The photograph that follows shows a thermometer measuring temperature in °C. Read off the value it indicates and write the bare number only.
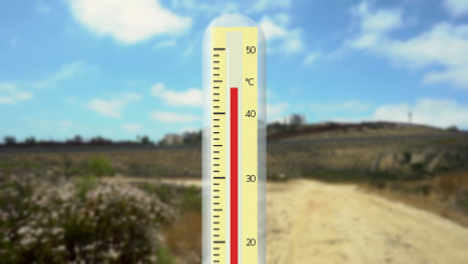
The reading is 44
